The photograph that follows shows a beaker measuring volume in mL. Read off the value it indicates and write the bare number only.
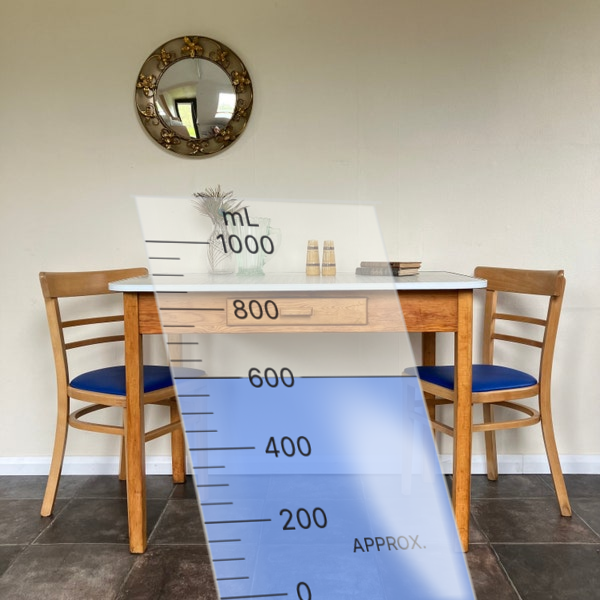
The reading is 600
